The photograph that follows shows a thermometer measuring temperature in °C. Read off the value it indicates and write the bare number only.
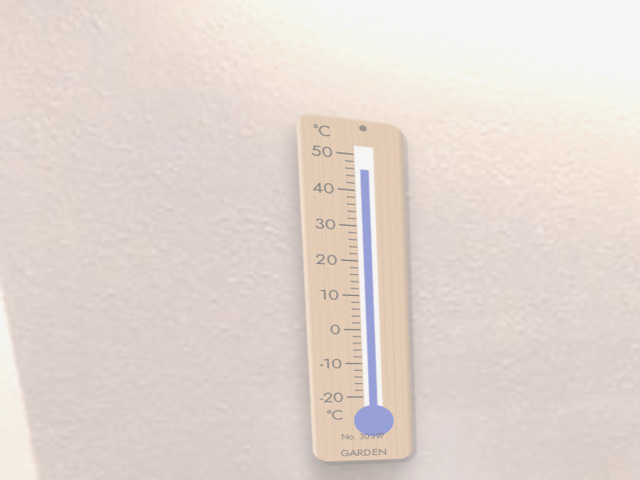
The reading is 46
